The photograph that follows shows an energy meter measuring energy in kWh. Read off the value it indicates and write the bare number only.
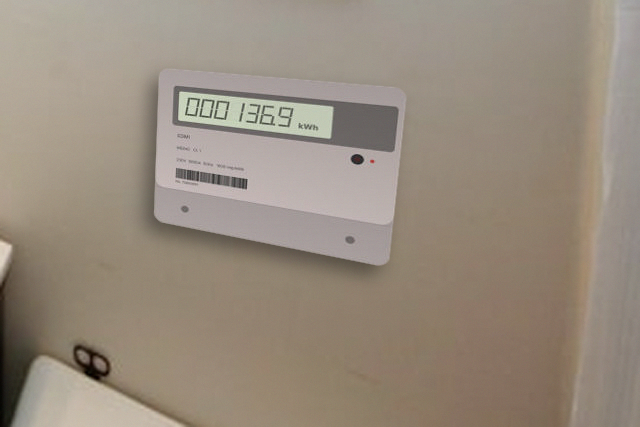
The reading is 136.9
